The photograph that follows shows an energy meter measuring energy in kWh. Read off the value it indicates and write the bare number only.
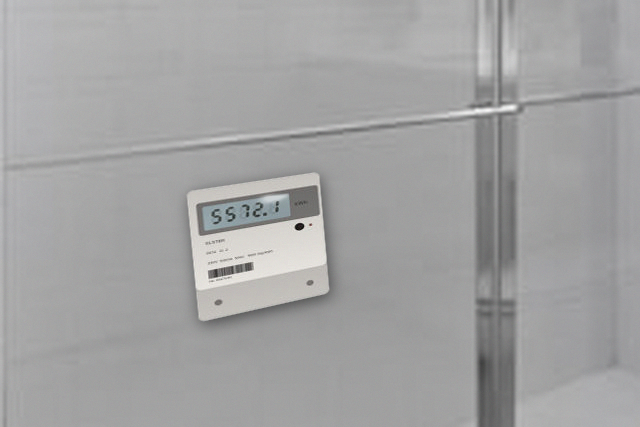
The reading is 5572.1
